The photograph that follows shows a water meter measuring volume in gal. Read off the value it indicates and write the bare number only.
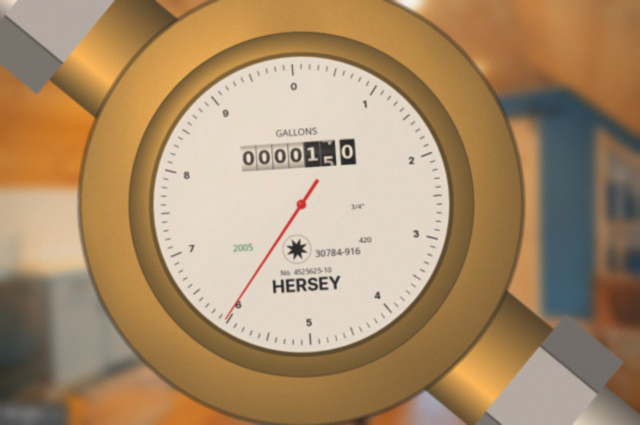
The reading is 146.0
